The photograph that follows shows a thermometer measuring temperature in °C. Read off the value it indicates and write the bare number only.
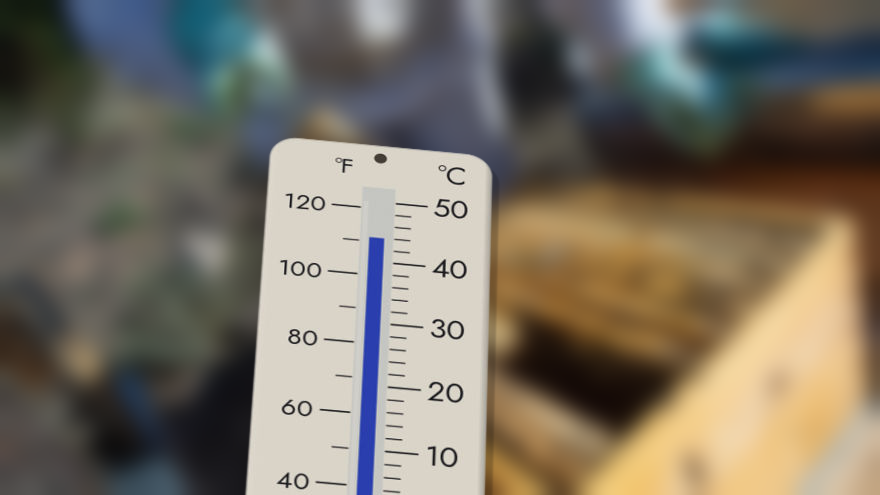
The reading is 44
